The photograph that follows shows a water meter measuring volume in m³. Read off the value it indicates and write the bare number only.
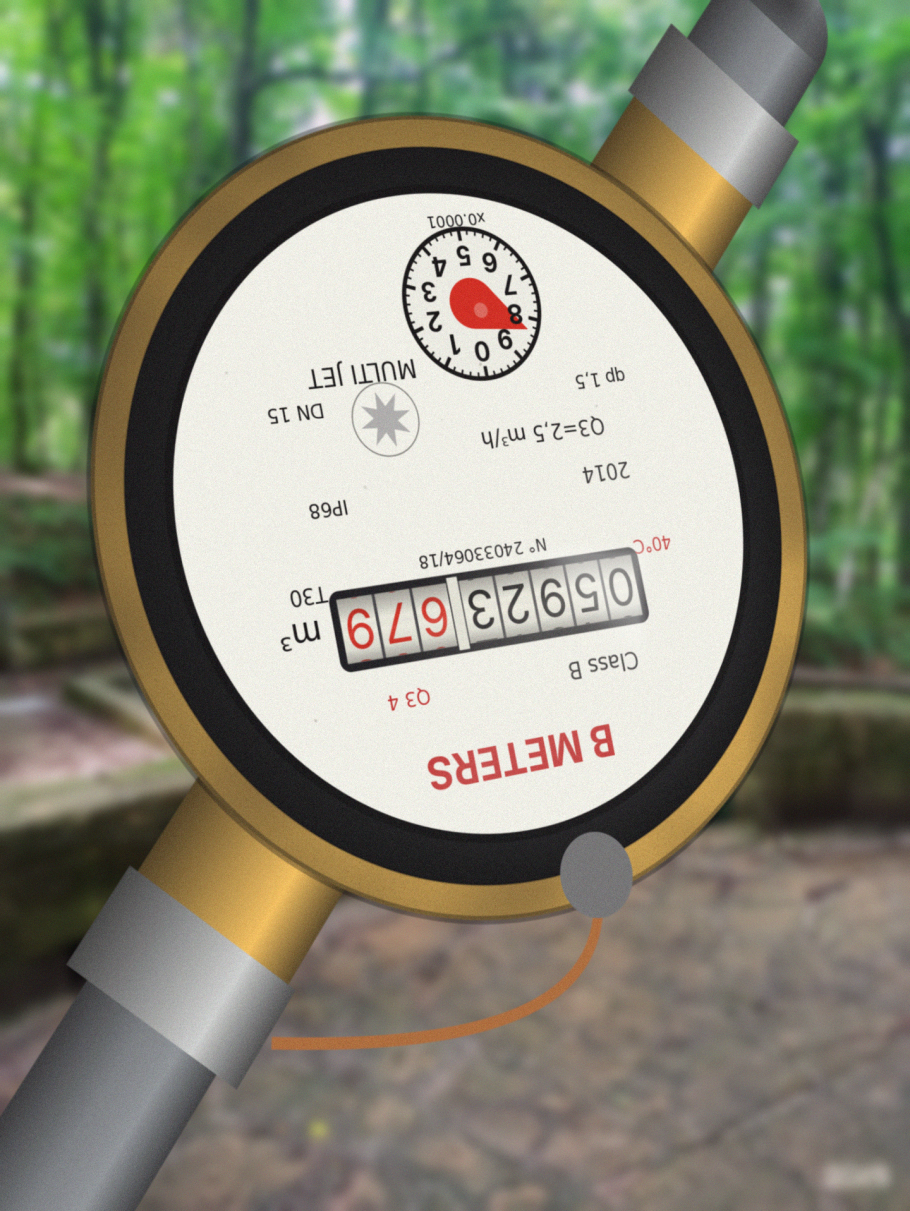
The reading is 5923.6798
